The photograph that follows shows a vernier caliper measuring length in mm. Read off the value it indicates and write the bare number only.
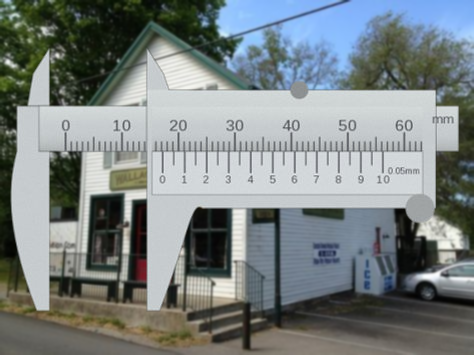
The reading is 17.2
